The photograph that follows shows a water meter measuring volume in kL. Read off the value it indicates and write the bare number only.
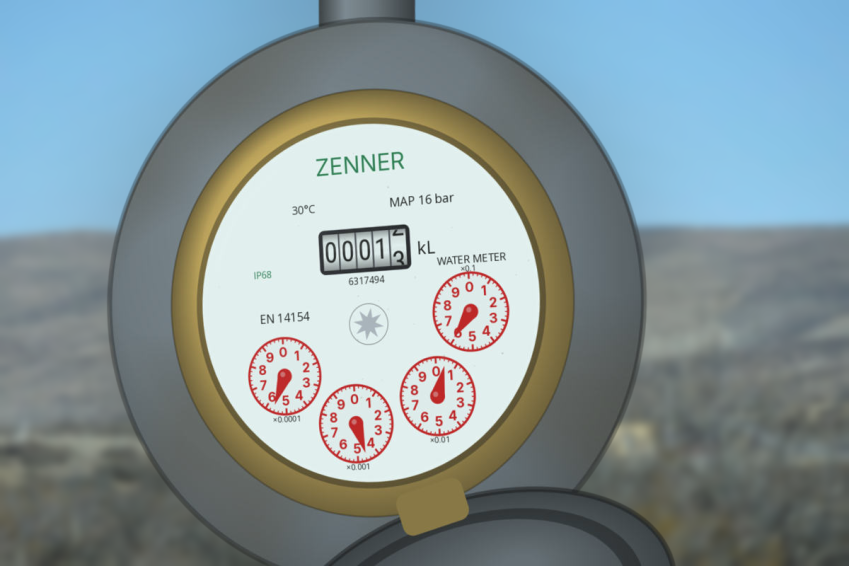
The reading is 12.6045
